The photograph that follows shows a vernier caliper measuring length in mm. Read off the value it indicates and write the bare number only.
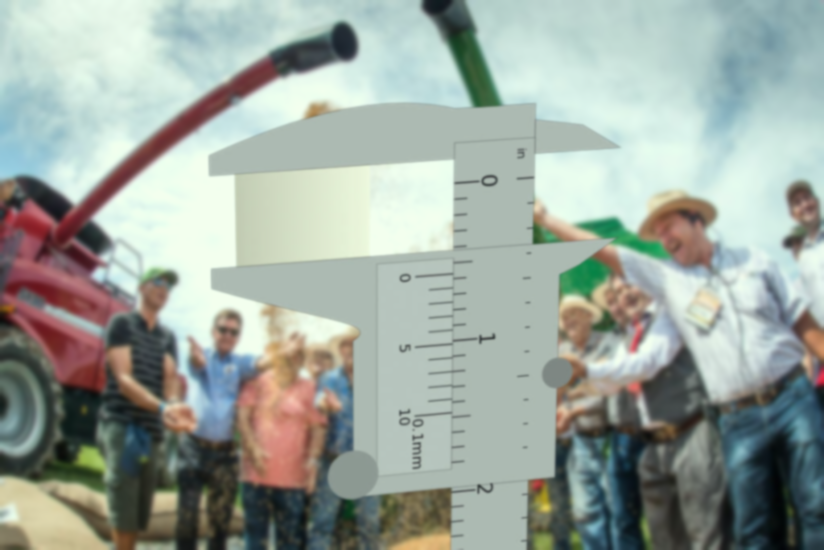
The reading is 5.7
